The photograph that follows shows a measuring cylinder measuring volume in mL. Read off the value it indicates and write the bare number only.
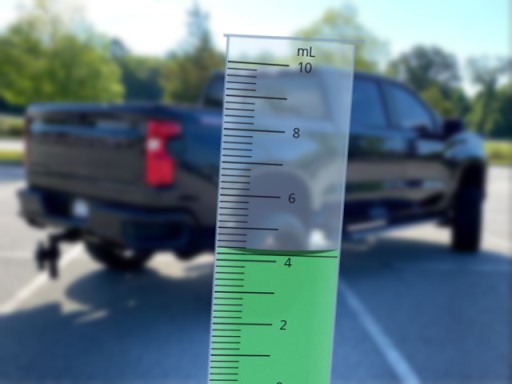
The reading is 4.2
